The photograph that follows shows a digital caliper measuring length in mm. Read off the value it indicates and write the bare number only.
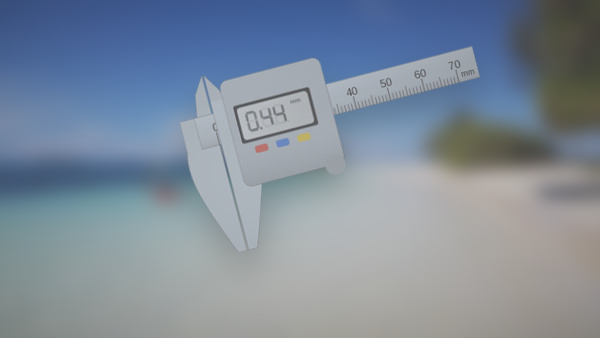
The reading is 0.44
